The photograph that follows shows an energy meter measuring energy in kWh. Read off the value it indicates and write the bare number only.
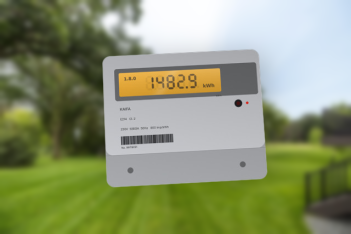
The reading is 1482.9
